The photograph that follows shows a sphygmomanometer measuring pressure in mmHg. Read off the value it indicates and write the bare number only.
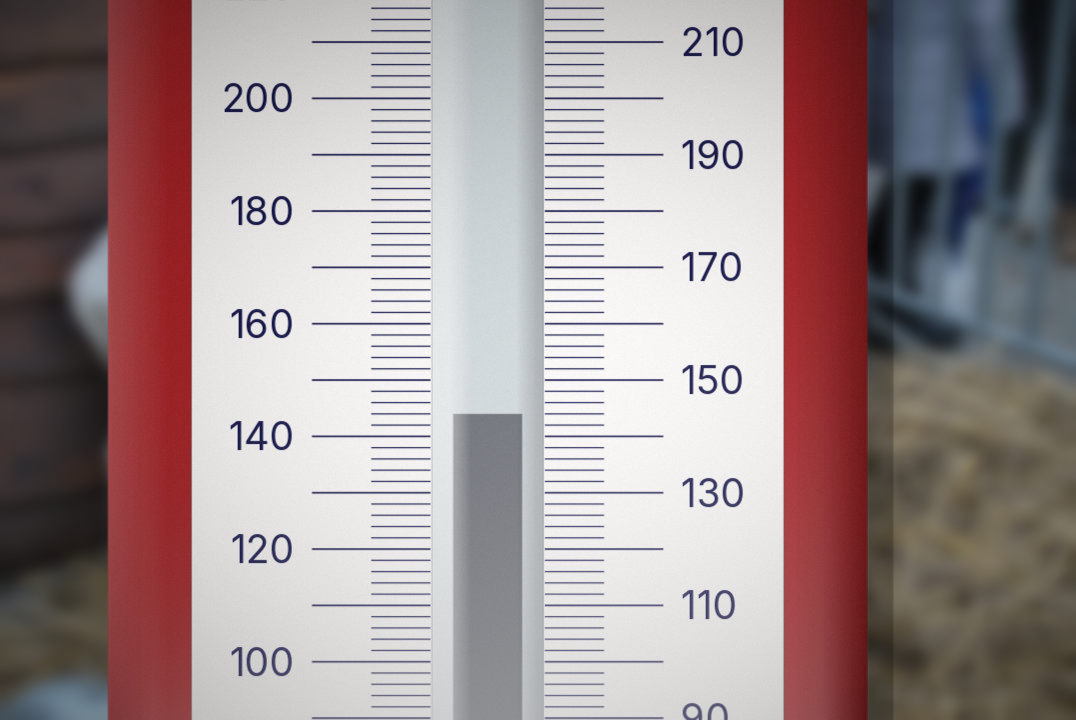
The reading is 144
